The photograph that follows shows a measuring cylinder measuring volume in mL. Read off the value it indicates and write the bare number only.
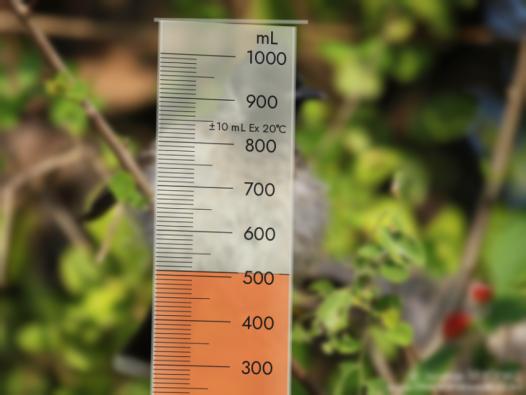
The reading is 510
